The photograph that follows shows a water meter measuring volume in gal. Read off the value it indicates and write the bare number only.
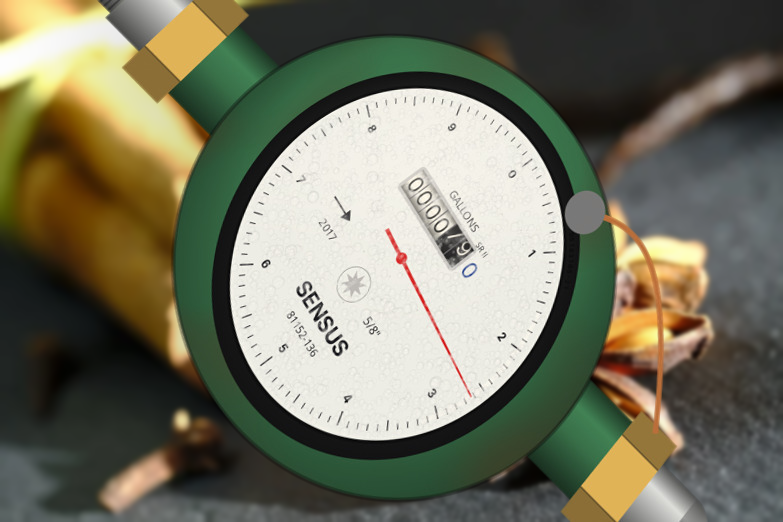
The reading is 792.6
